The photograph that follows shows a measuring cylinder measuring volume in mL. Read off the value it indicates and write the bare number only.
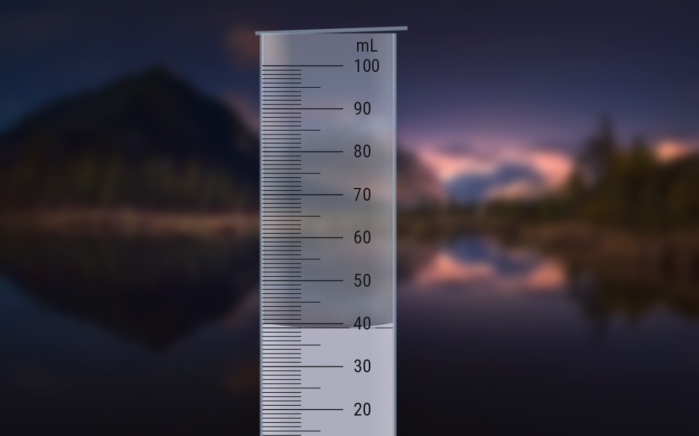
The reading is 39
